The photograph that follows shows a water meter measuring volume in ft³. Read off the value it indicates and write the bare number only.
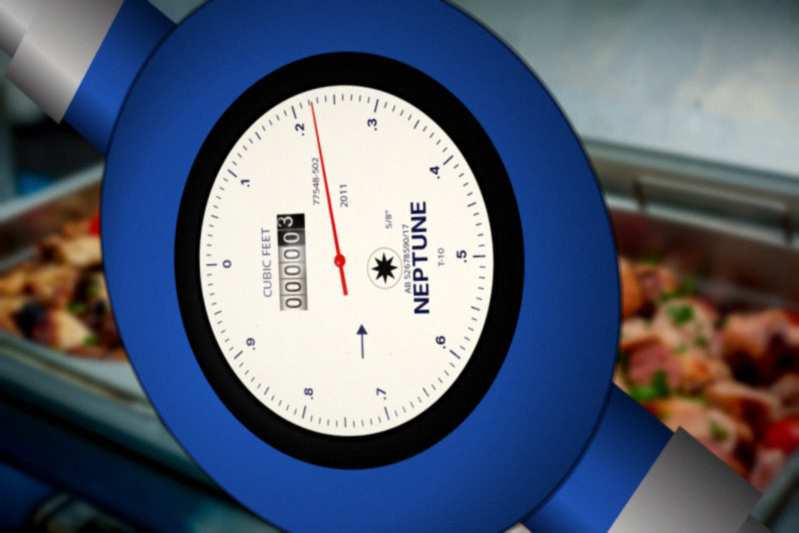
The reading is 3.22
